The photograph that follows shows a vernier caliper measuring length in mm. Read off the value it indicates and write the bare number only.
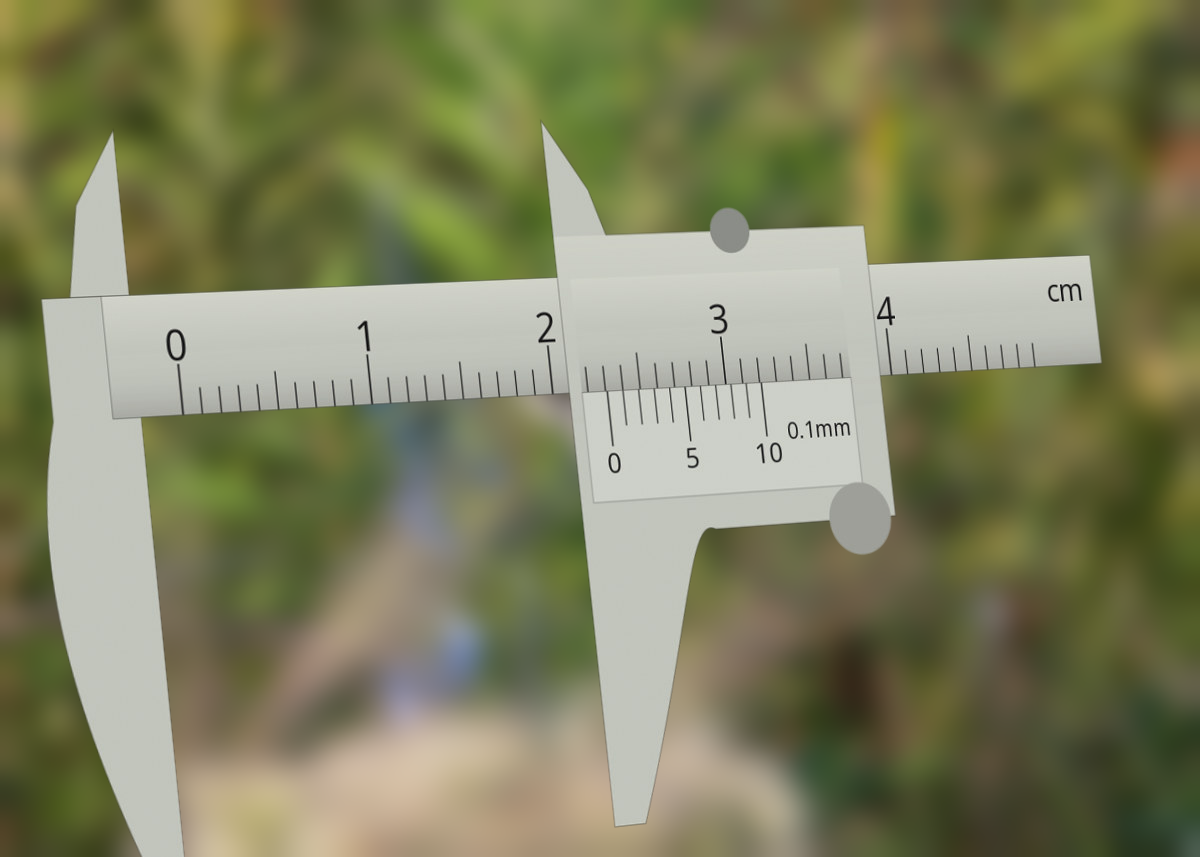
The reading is 23.1
